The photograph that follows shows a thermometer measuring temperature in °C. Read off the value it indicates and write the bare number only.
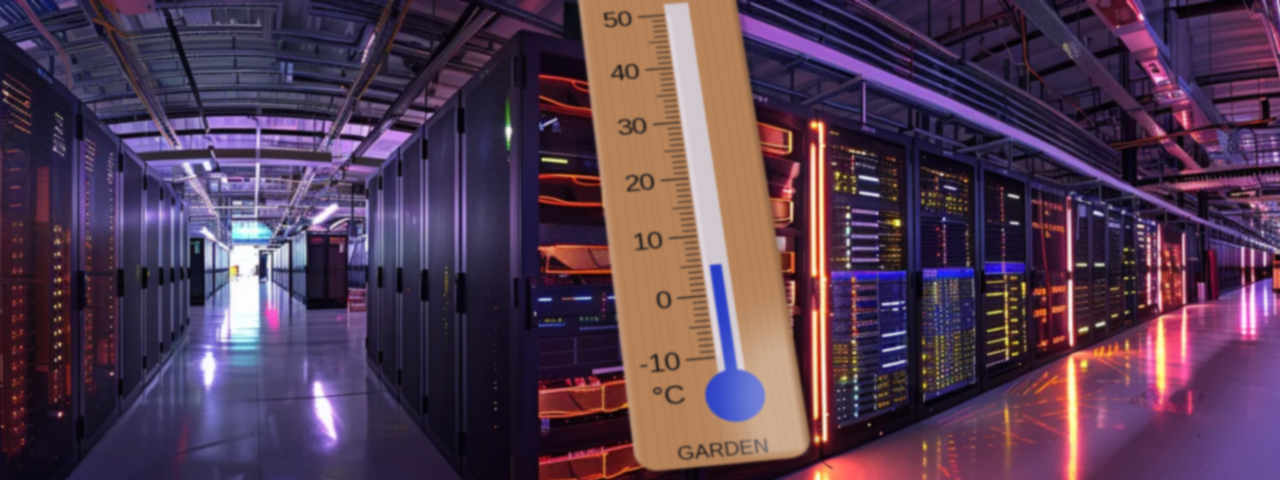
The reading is 5
